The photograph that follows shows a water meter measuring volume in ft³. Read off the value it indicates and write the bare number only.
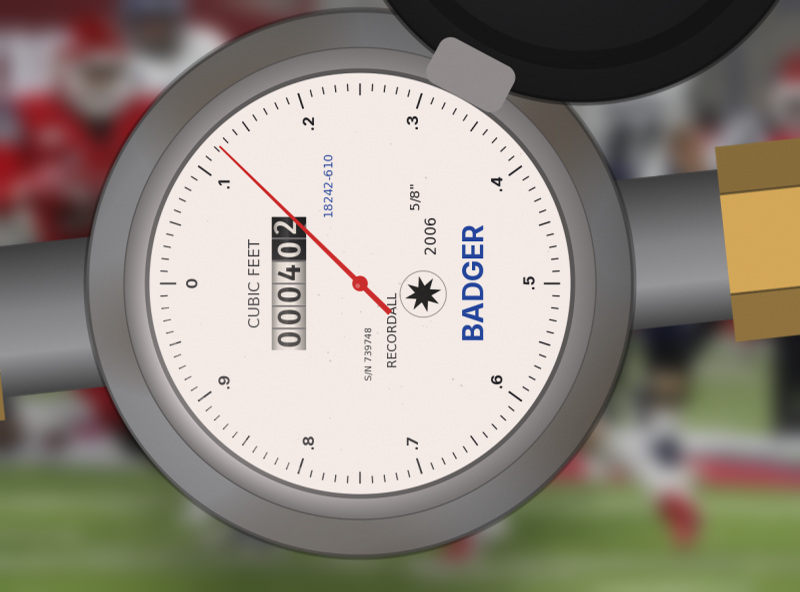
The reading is 402.12
